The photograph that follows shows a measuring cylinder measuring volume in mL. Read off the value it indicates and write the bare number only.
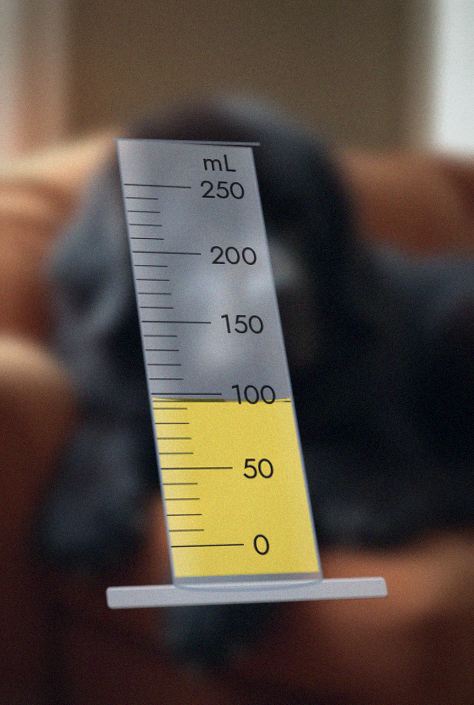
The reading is 95
